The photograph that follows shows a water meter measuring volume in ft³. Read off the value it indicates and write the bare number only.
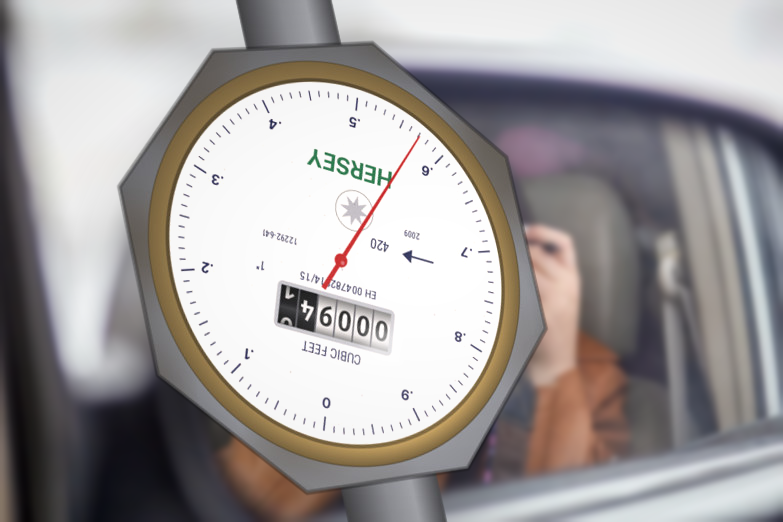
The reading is 940.57
